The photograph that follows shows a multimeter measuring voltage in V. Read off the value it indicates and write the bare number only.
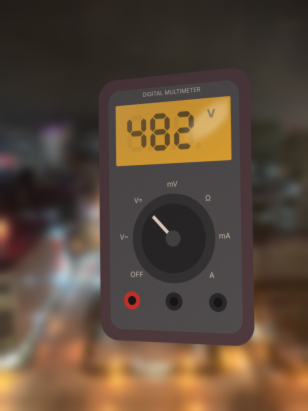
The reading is 482
